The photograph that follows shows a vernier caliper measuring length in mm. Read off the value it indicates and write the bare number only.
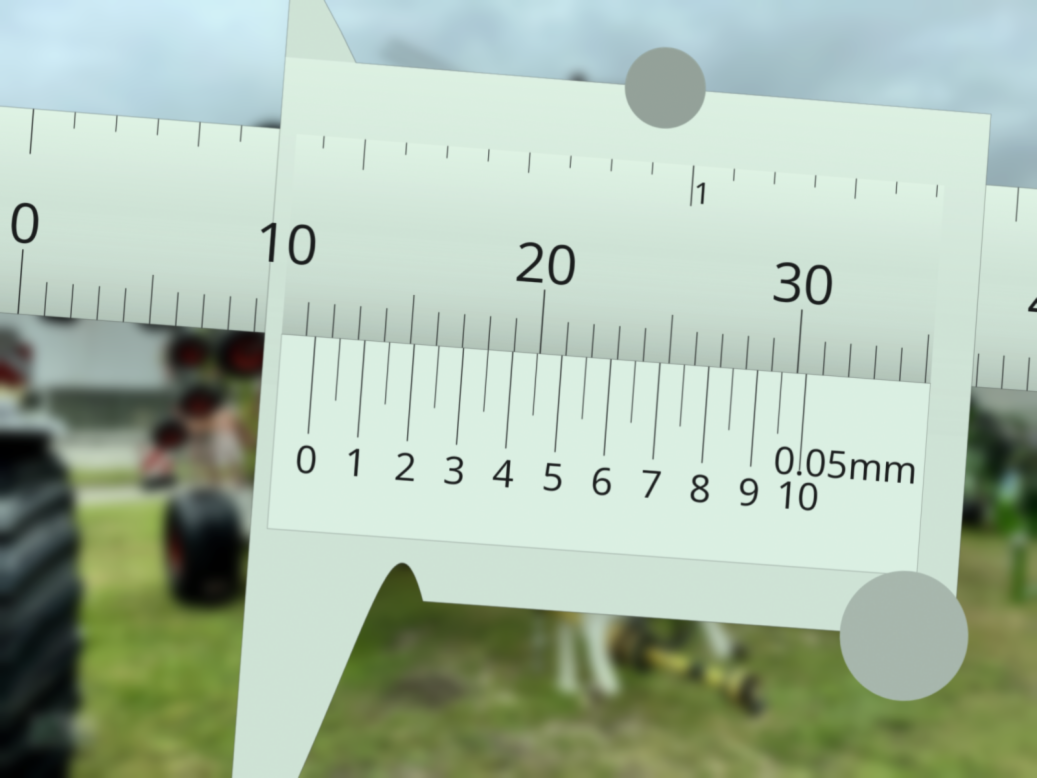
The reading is 11.35
